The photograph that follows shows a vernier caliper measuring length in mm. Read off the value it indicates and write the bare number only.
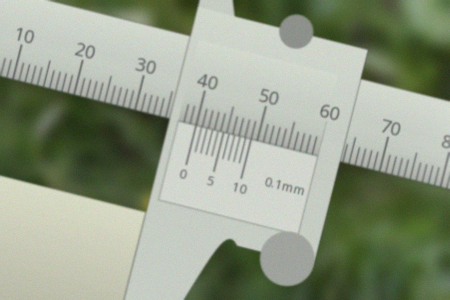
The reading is 40.0
